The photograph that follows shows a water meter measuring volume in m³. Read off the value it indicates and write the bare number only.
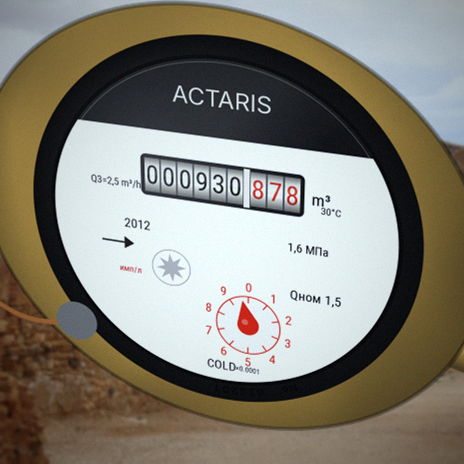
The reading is 930.8779
